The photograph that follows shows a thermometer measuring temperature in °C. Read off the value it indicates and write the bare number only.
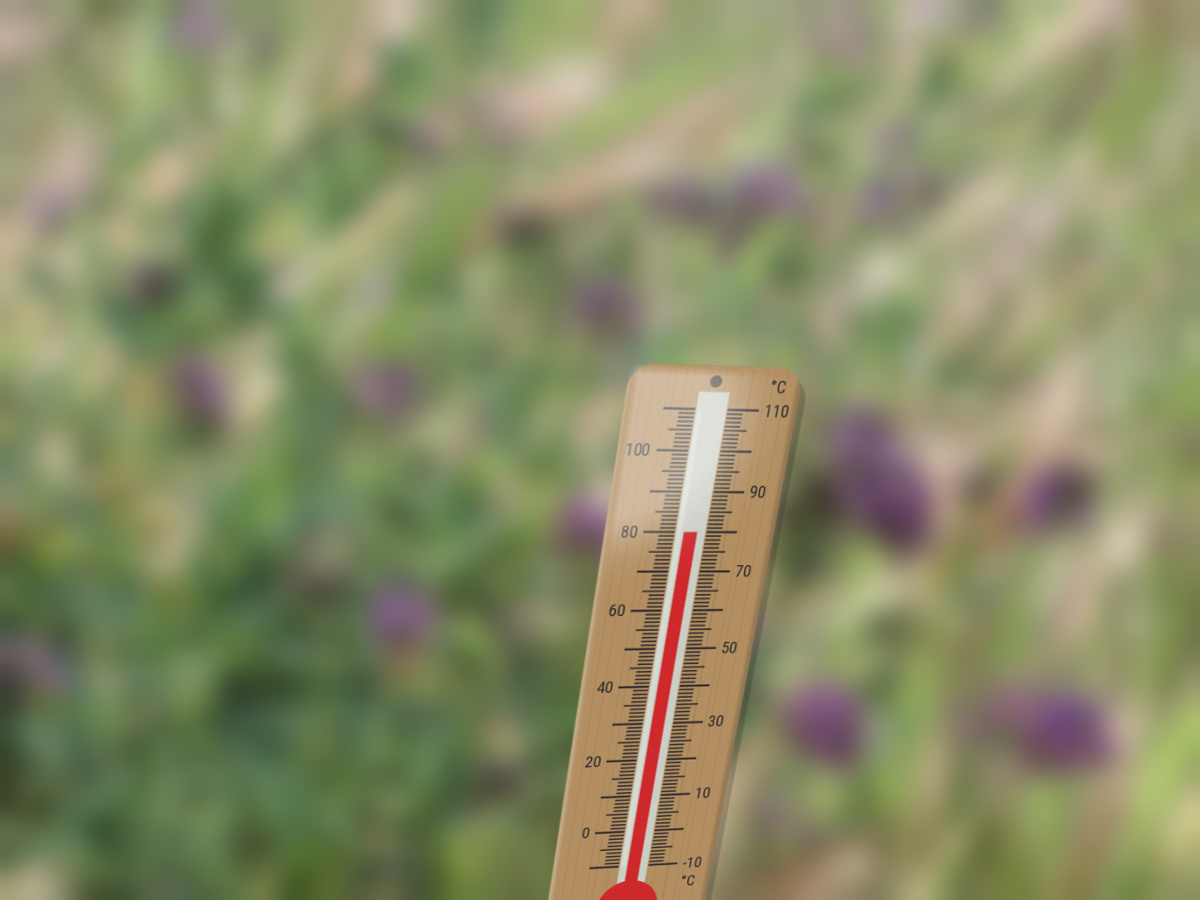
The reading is 80
